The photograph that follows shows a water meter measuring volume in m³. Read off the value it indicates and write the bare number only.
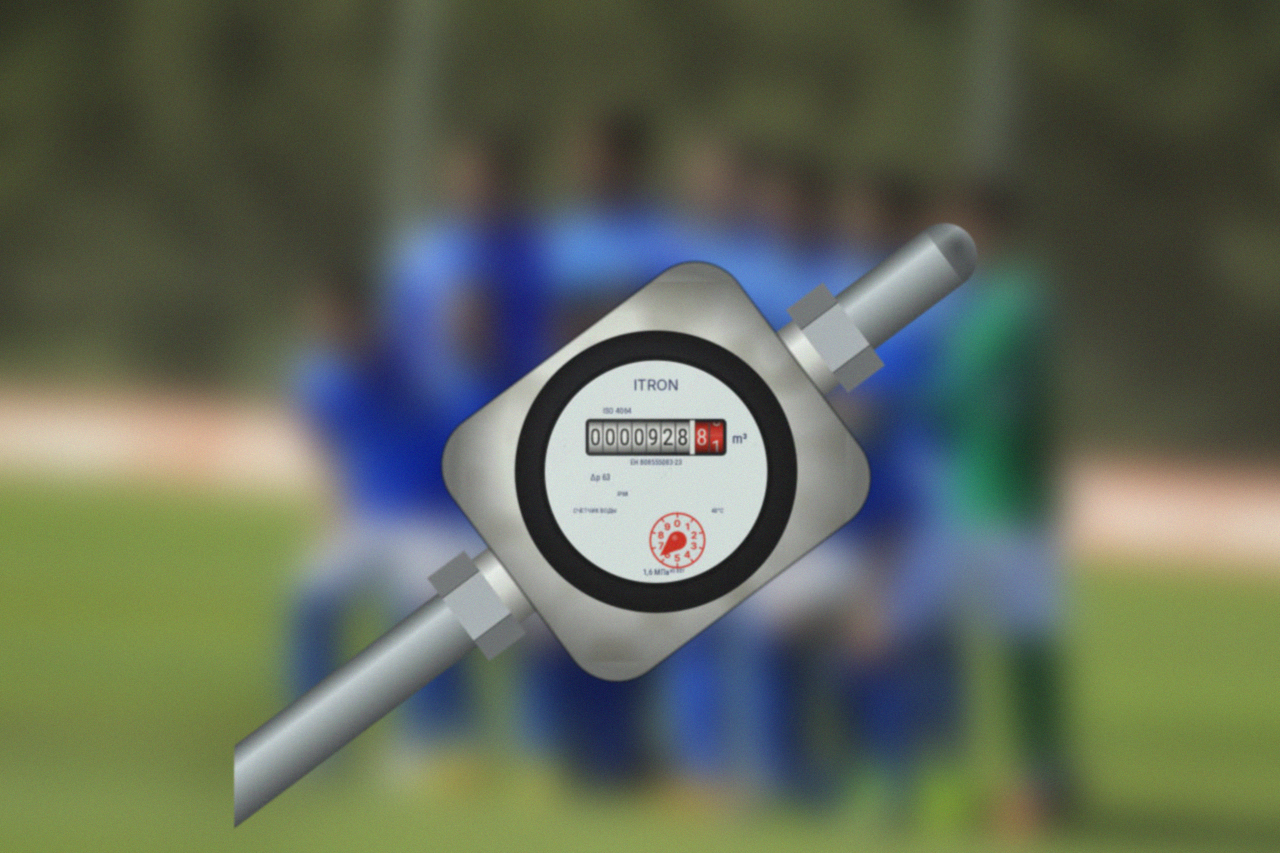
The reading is 928.806
